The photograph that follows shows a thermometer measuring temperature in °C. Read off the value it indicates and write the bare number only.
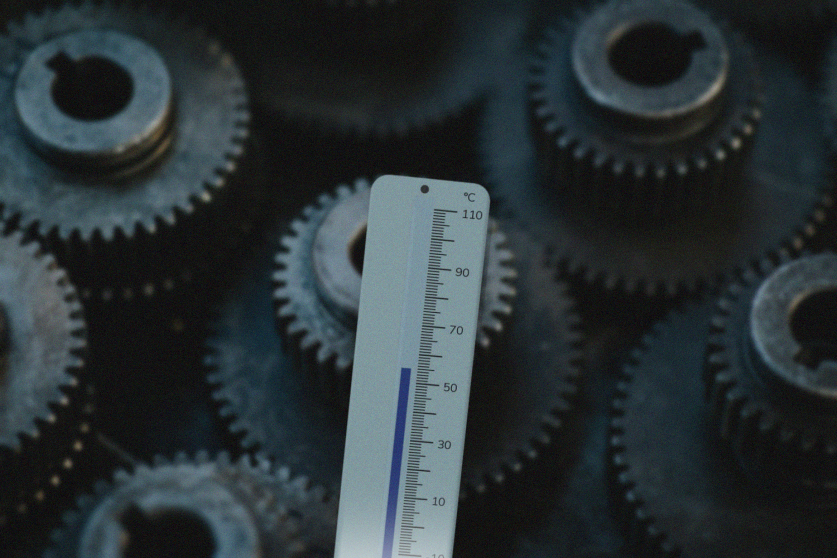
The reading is 55
